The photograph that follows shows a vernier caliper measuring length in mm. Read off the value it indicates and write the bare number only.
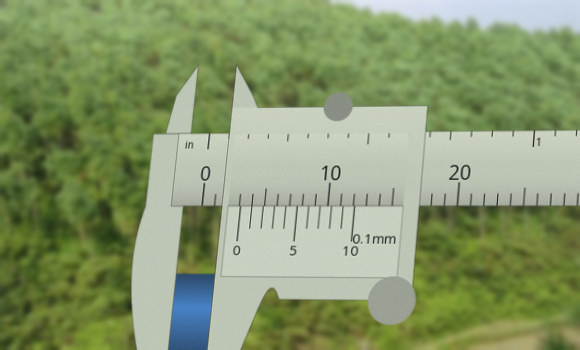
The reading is 3.1
